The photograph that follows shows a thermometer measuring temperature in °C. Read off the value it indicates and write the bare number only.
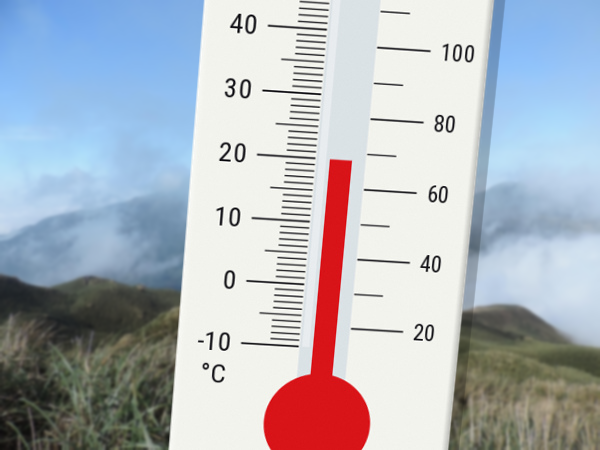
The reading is 20
